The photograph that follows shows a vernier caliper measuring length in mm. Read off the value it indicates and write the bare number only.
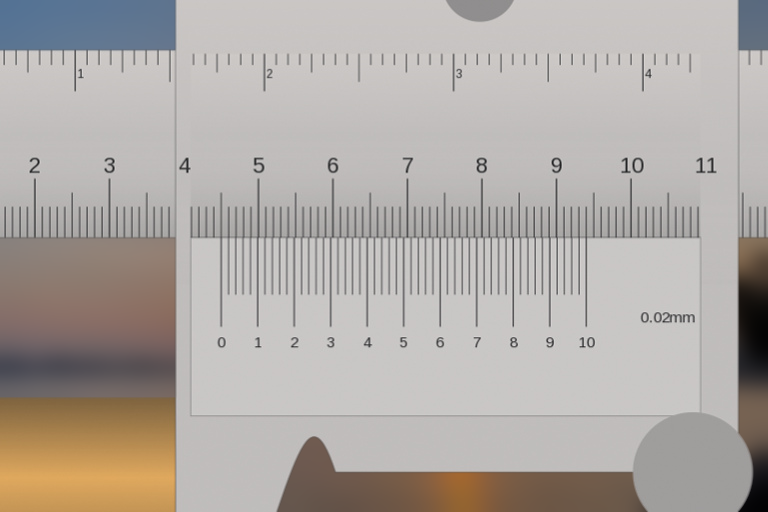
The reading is 45.0
